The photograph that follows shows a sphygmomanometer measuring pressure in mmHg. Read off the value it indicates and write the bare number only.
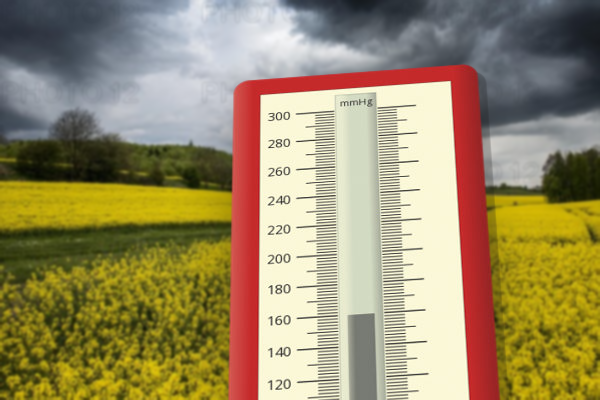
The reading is 160
